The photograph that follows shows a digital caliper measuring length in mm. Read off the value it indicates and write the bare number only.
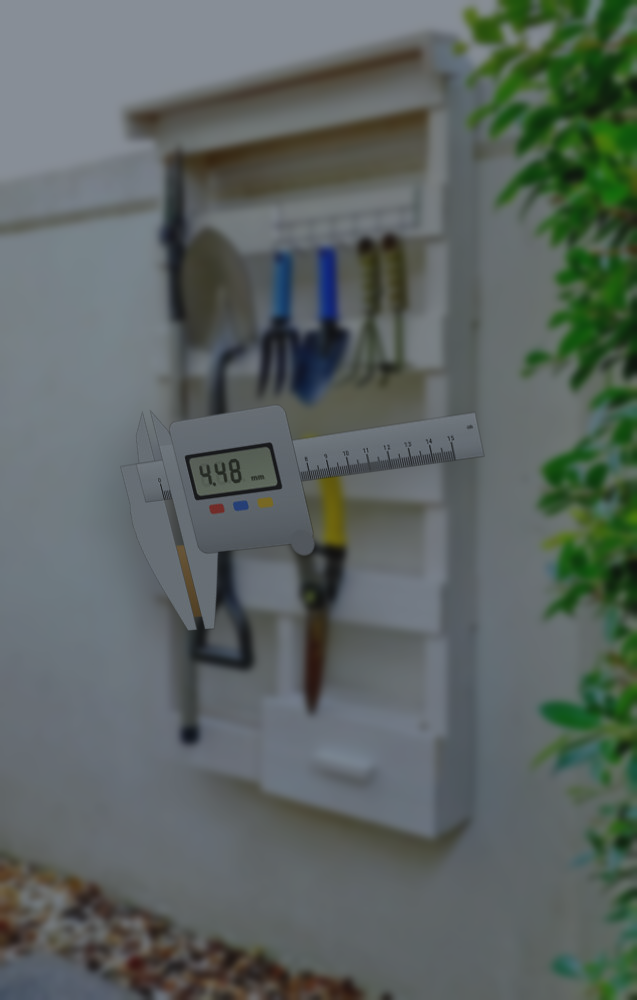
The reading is 4.48
